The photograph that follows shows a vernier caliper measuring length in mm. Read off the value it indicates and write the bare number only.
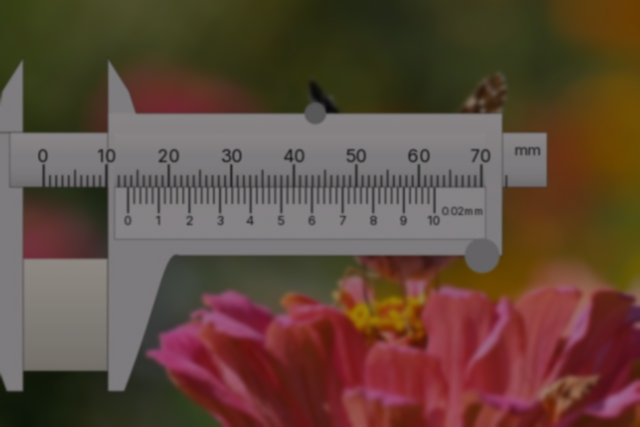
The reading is 13.5
